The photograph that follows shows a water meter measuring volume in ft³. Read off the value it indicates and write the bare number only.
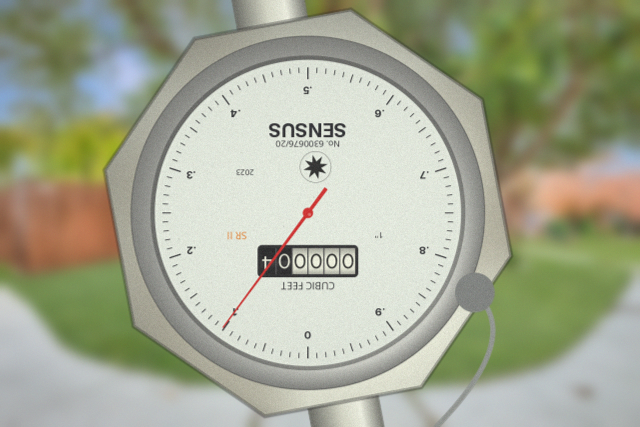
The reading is 4.10
